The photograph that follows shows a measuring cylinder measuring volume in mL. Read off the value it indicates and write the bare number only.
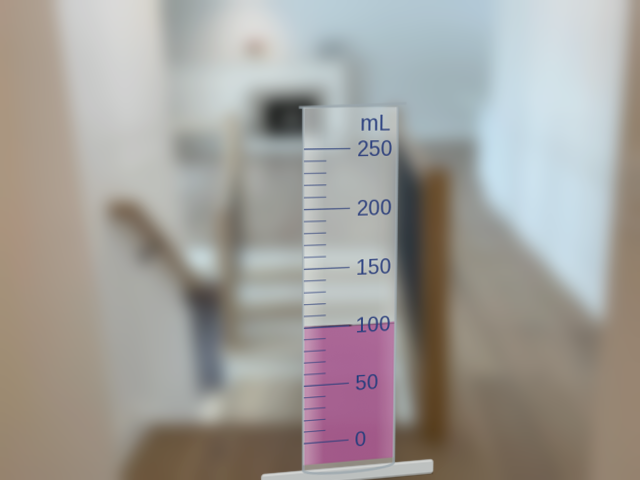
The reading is 100
